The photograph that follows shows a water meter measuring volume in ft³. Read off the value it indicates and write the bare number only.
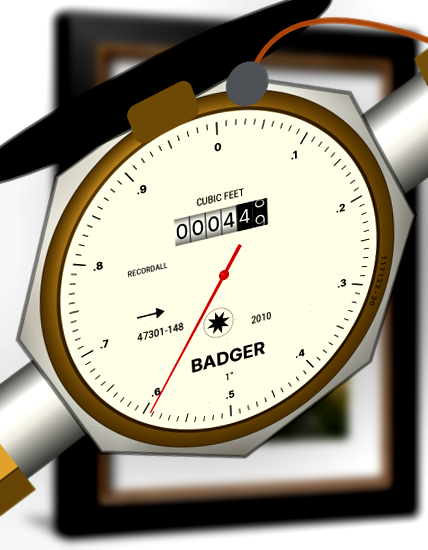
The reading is 448.59
